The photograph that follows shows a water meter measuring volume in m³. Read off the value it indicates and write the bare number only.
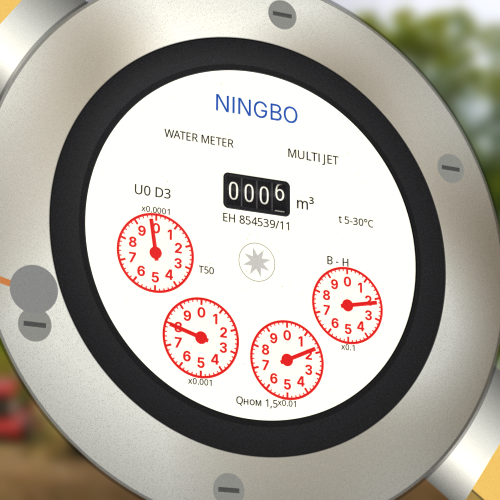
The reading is 6.2179
